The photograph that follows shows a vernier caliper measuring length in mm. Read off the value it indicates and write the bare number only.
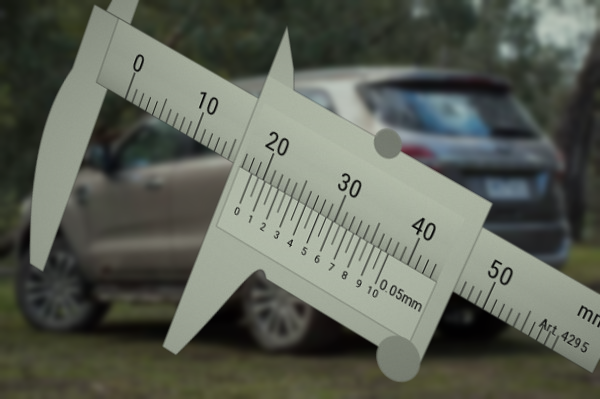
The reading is 18.4
